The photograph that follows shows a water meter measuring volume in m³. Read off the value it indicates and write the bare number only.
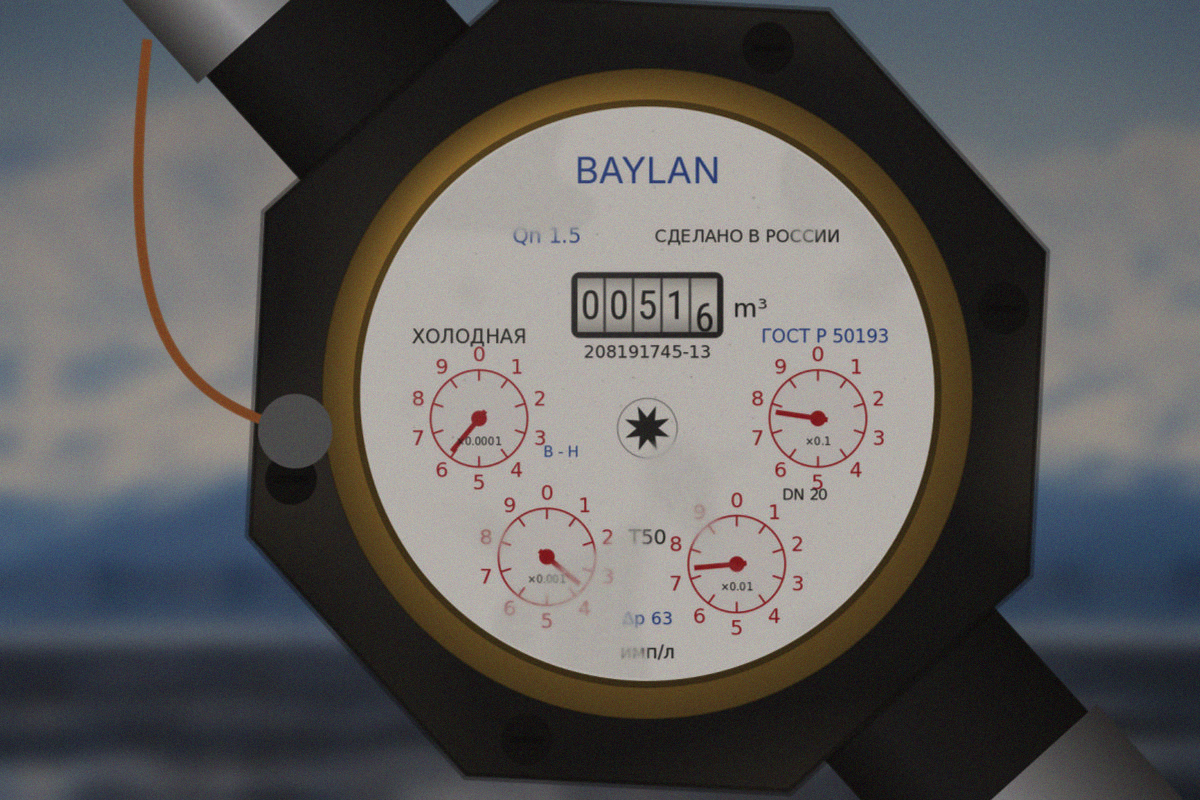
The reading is 515.7736
